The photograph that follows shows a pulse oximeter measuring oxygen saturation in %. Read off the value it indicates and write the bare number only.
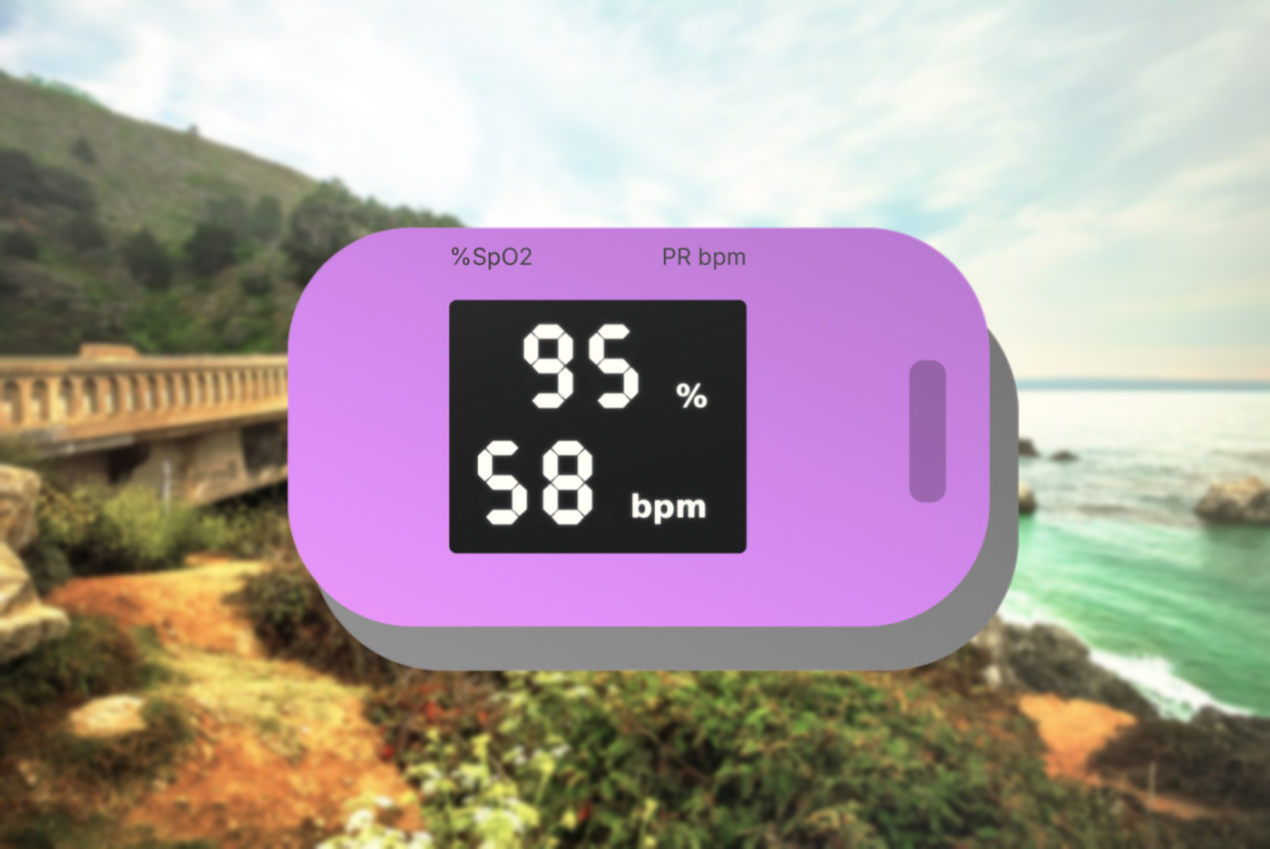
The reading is 95
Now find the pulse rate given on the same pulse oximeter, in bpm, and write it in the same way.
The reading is 58
